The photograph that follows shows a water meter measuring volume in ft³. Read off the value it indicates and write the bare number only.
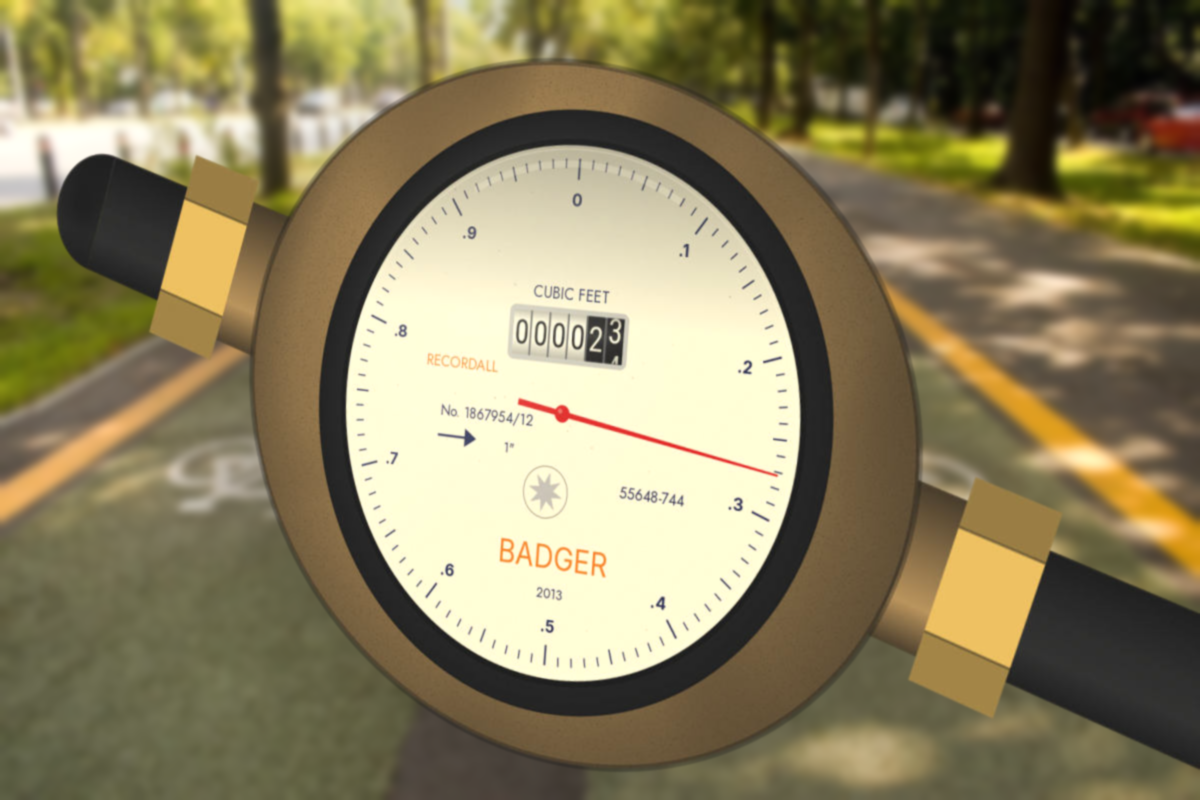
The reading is 23.27
